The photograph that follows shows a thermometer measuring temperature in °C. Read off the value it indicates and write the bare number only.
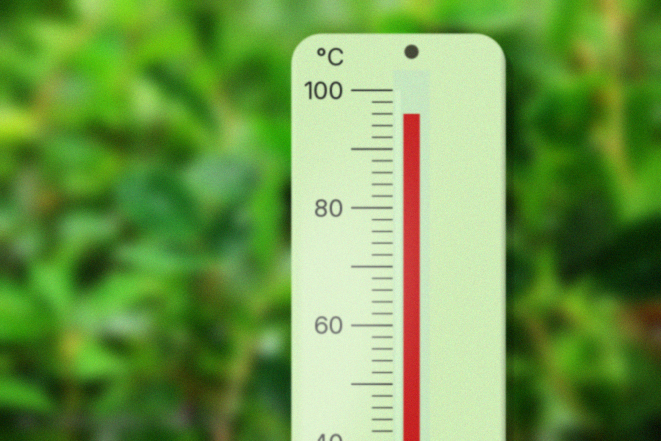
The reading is 96
